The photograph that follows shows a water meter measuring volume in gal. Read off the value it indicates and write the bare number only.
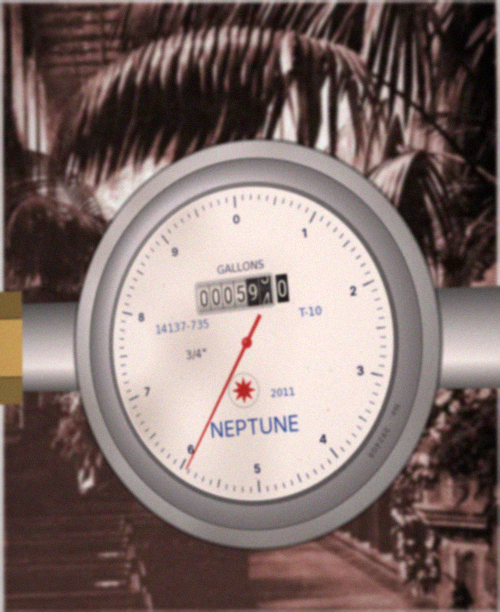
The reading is 5935.9
